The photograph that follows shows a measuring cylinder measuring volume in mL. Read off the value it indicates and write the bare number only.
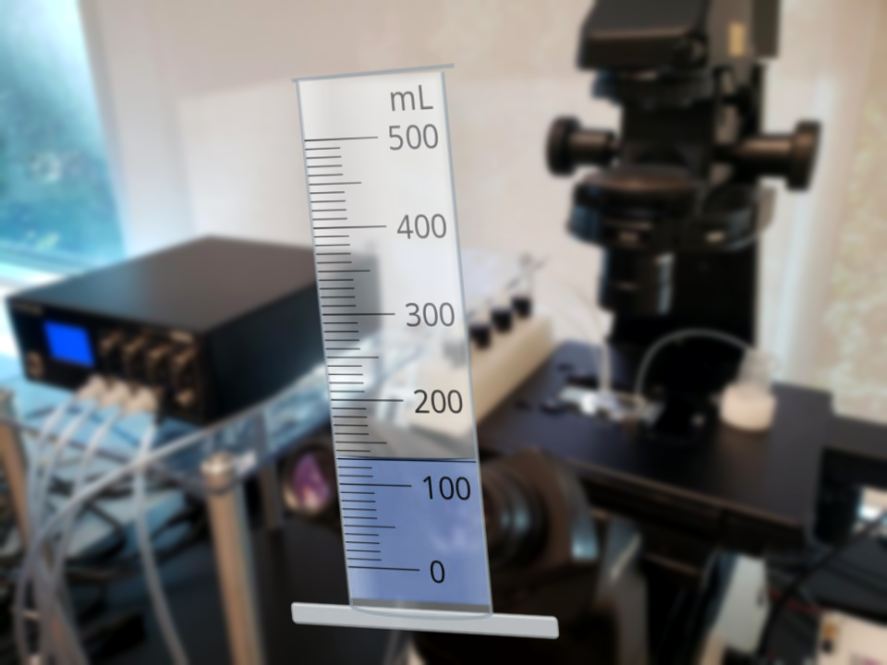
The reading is 130
